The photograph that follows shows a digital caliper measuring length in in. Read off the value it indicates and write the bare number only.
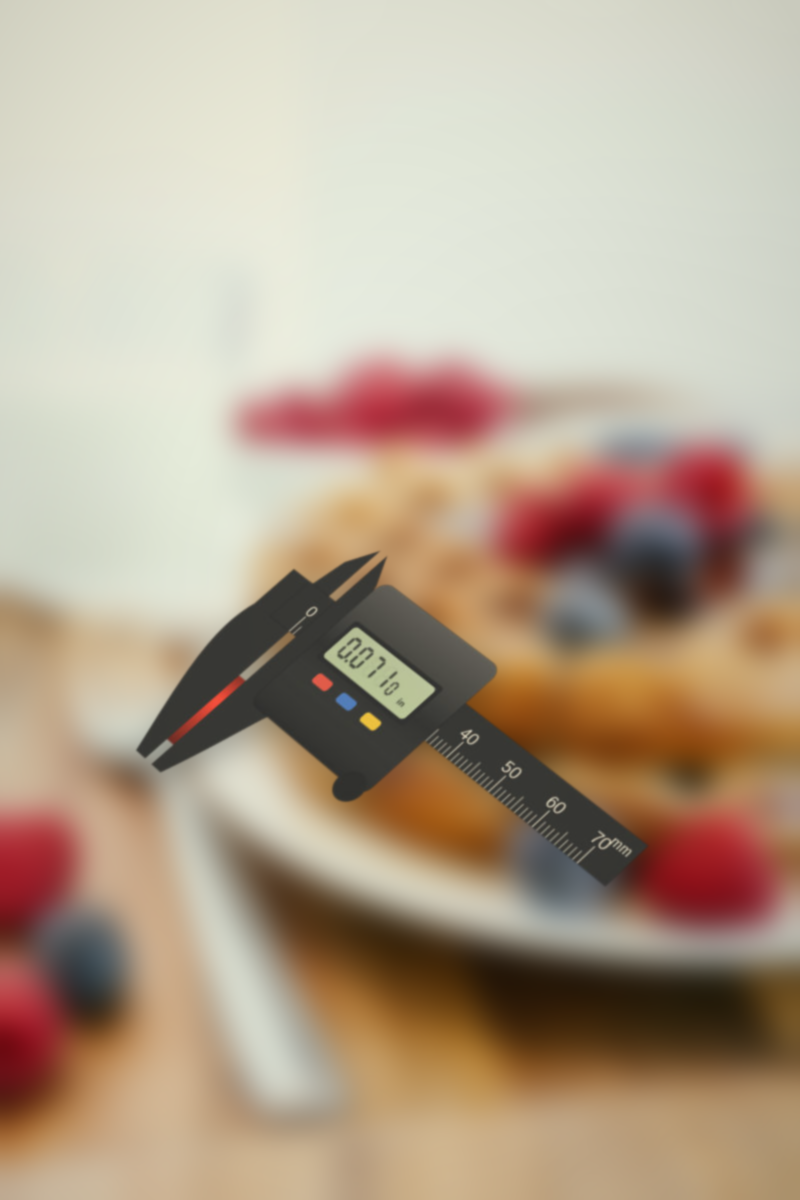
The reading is 0.0710
